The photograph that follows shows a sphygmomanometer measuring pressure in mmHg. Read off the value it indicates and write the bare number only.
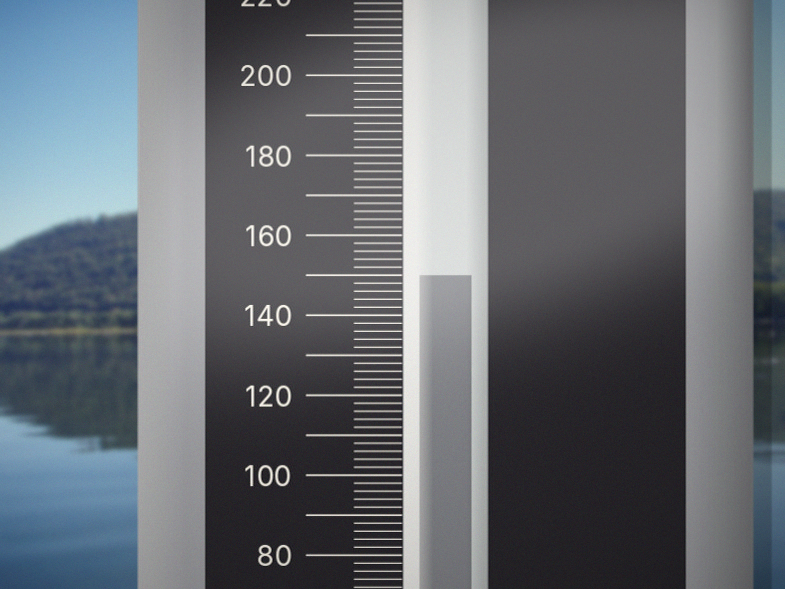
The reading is 150
